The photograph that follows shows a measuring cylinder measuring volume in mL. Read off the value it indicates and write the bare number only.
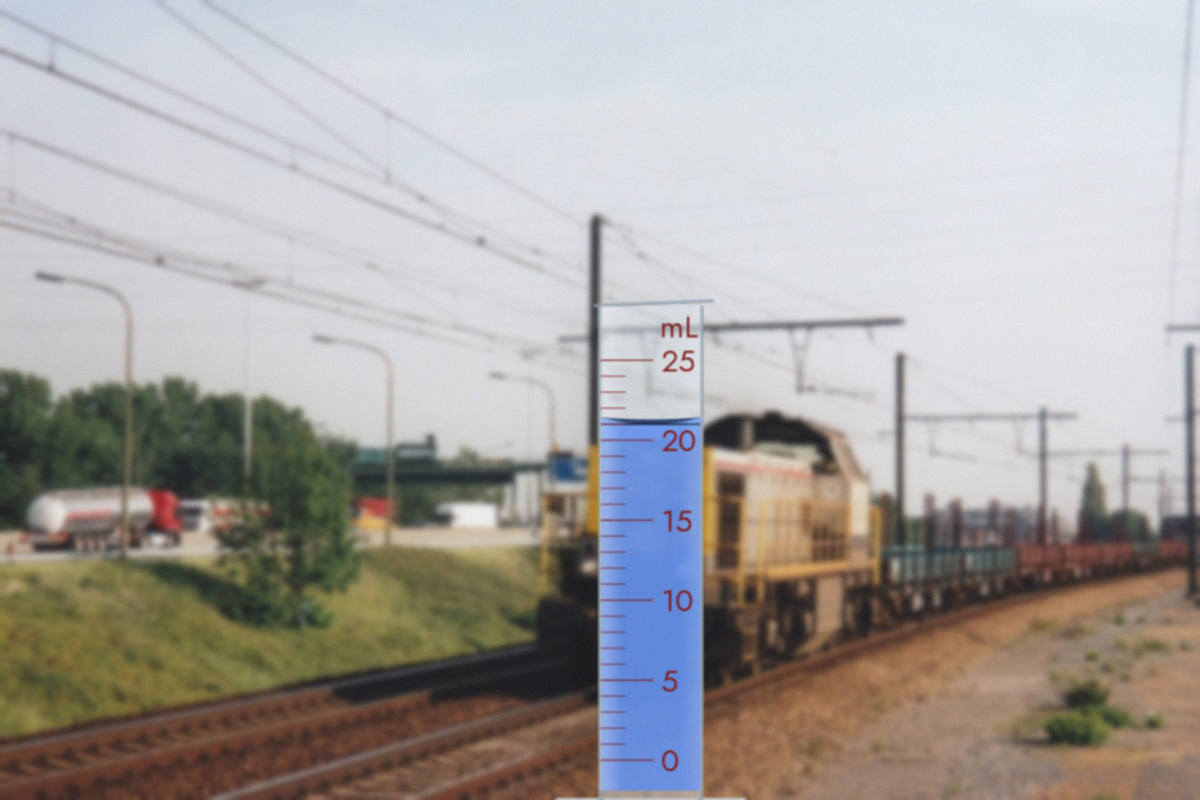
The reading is 21
